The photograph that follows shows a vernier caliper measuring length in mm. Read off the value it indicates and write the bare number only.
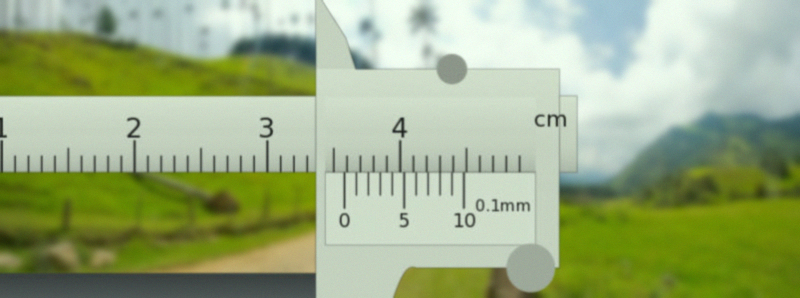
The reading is 35.8
